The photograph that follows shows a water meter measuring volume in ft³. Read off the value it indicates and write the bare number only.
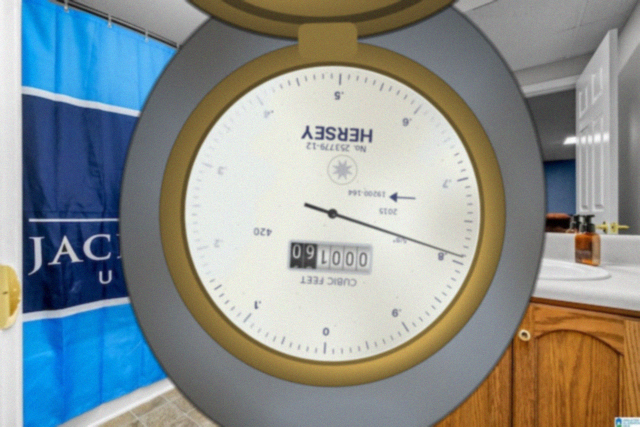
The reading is 159.79
